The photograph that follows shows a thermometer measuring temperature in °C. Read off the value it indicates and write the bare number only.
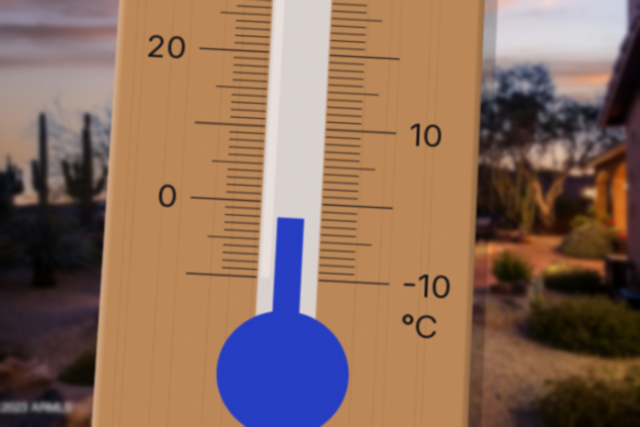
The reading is -2
